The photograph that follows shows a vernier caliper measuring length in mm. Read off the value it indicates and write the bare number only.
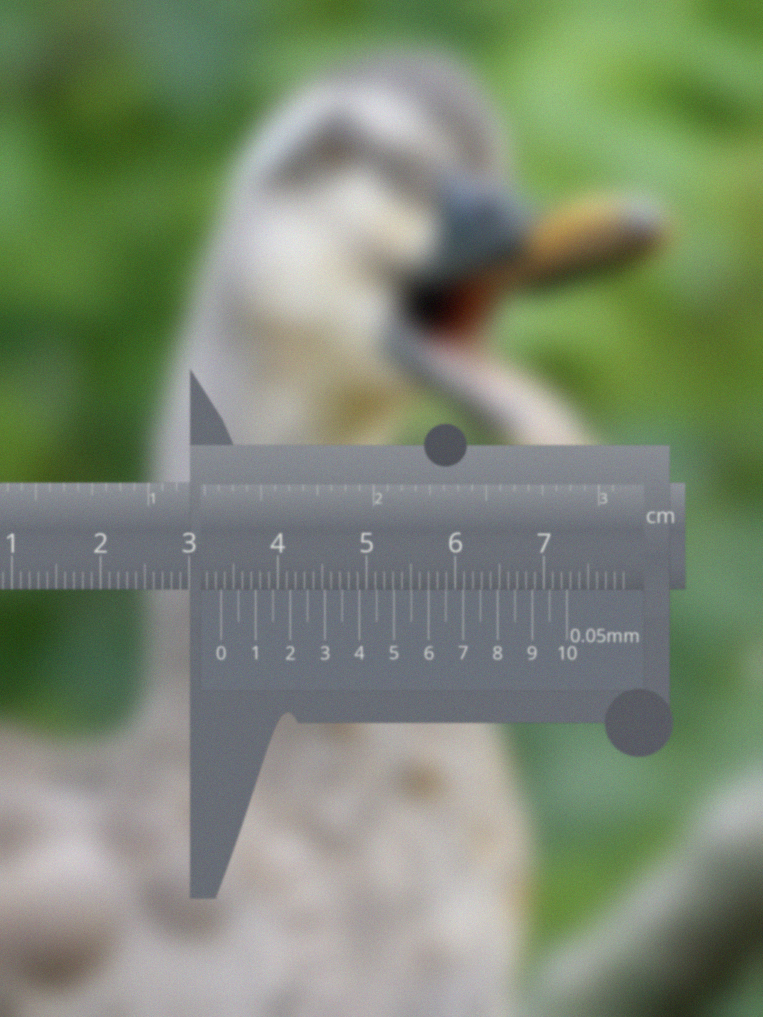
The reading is 33.6
